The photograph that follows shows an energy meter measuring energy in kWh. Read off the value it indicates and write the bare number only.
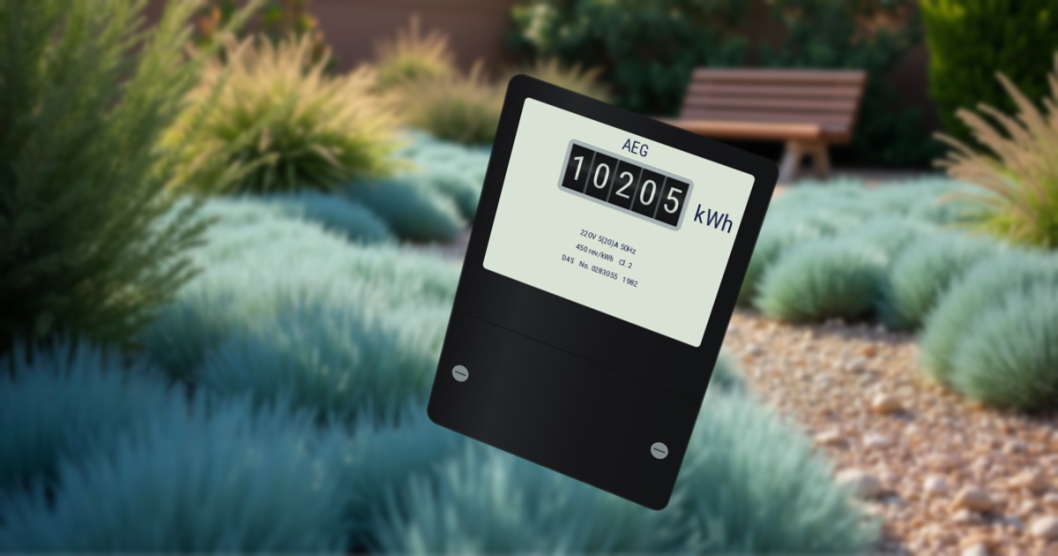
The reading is 10205
